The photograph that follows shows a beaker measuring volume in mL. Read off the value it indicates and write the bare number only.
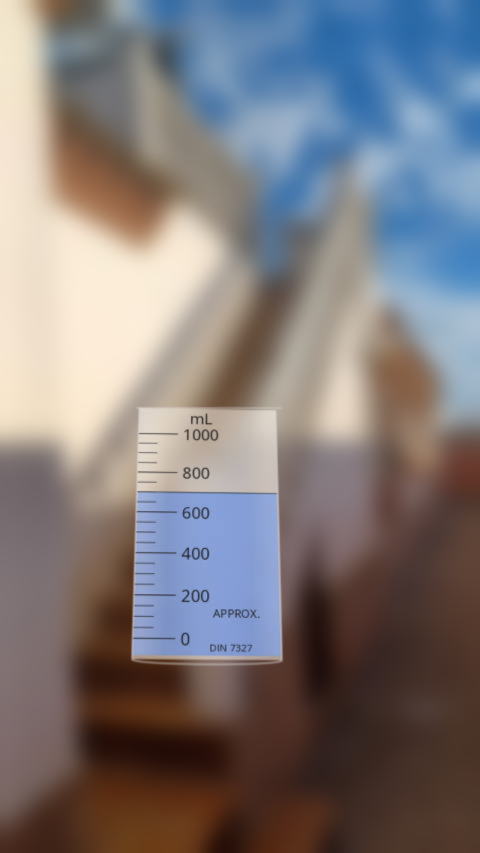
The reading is 700
